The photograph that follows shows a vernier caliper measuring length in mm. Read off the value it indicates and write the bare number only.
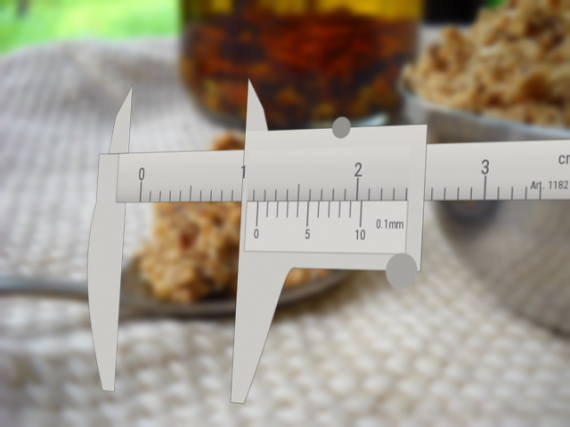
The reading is 11.4
